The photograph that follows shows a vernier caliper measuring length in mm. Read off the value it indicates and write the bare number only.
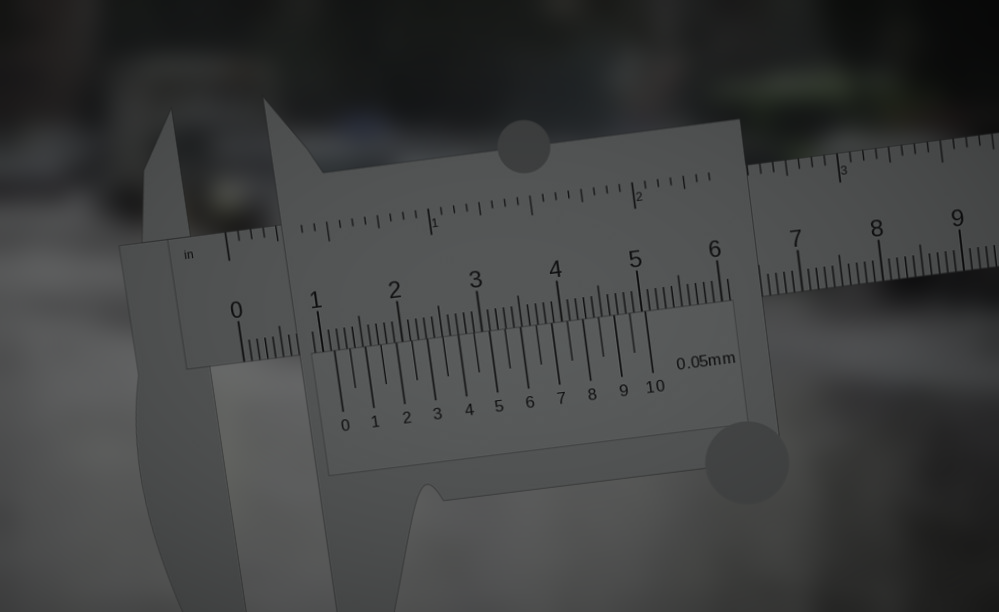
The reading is 11.4
